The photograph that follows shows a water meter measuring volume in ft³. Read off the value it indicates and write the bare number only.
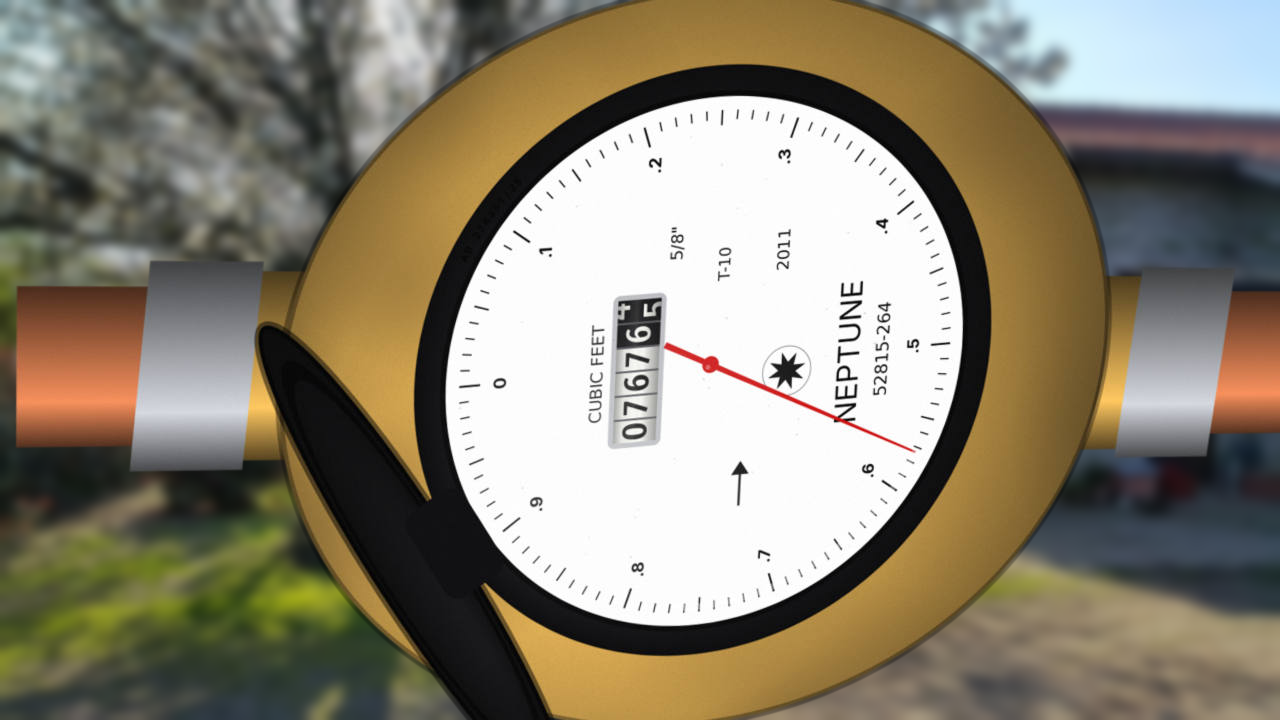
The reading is 76764.57
